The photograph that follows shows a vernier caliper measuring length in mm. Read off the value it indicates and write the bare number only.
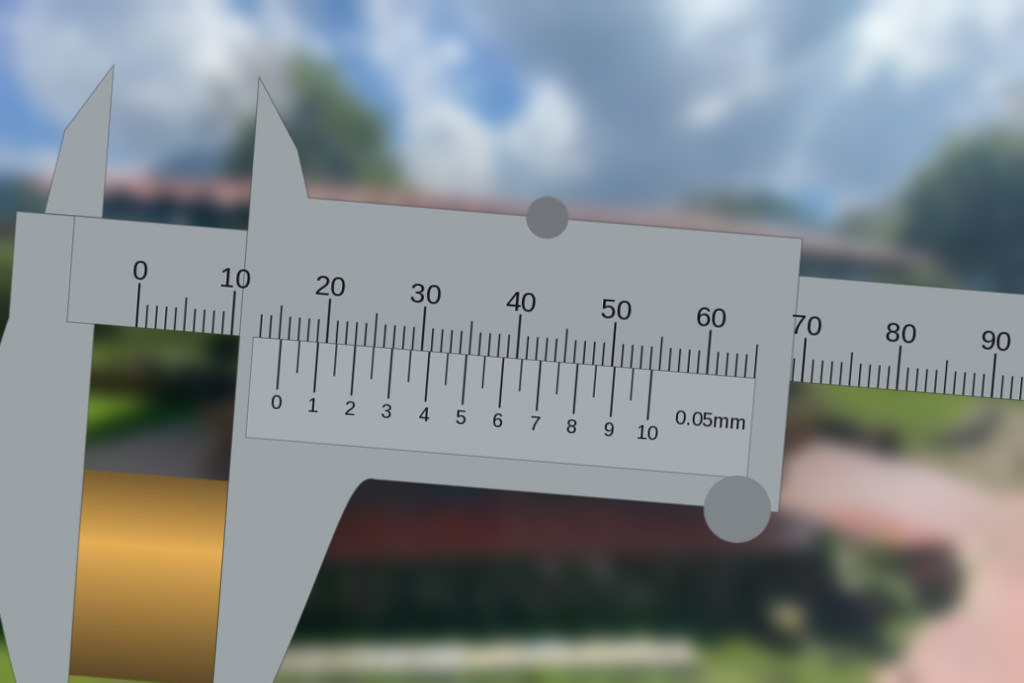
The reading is 15.2
